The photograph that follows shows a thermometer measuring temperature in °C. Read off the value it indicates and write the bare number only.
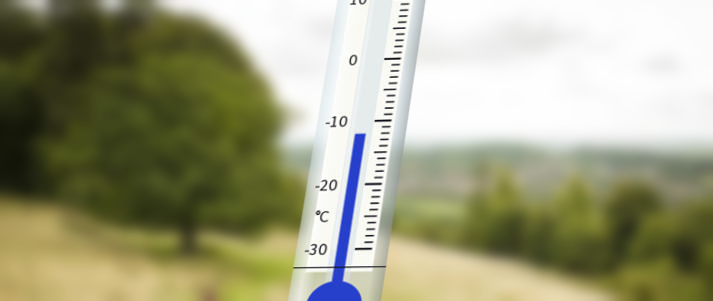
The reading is -12
